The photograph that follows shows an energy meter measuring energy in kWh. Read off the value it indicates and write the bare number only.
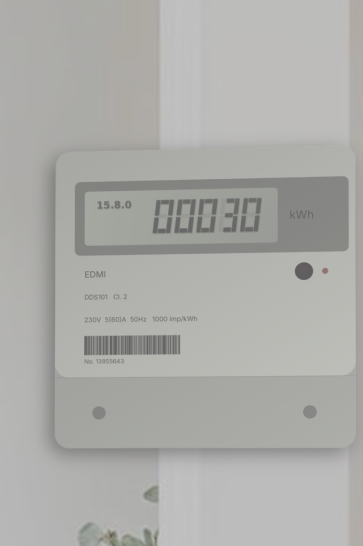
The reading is 30
